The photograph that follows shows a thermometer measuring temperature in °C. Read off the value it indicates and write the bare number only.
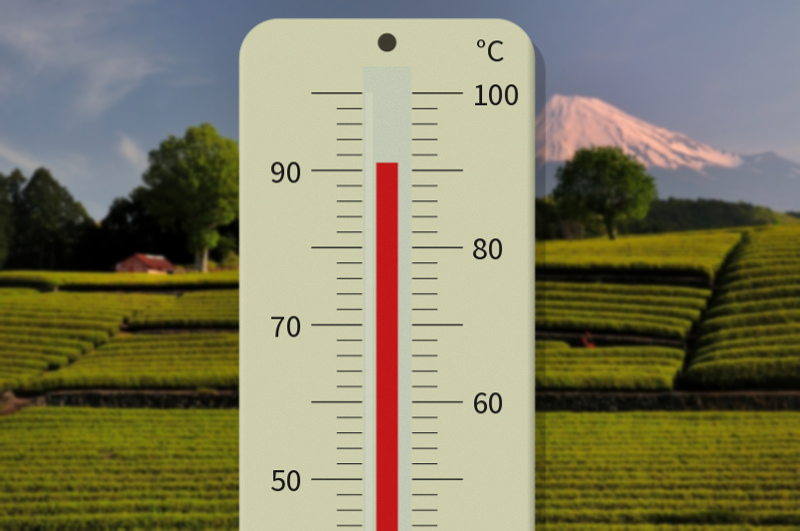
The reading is 91
